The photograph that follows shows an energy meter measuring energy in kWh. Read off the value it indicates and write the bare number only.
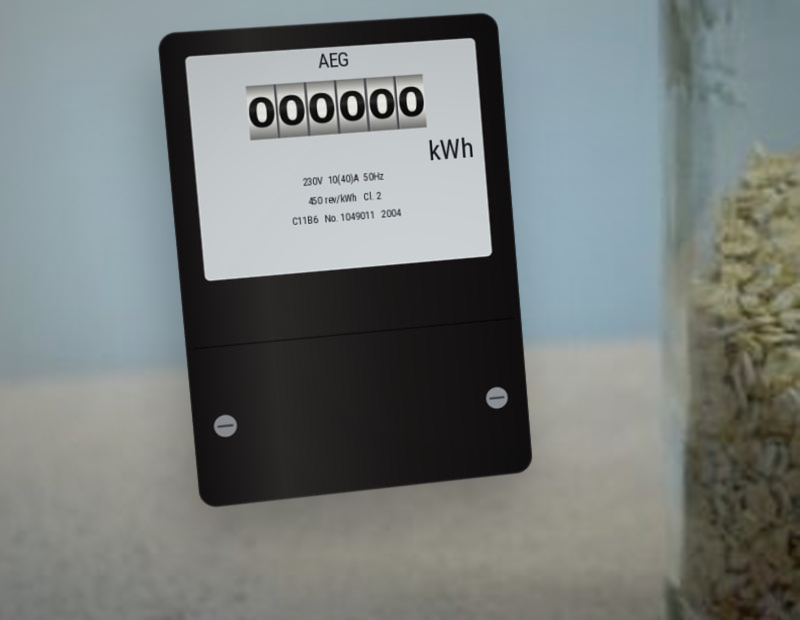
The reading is 0
